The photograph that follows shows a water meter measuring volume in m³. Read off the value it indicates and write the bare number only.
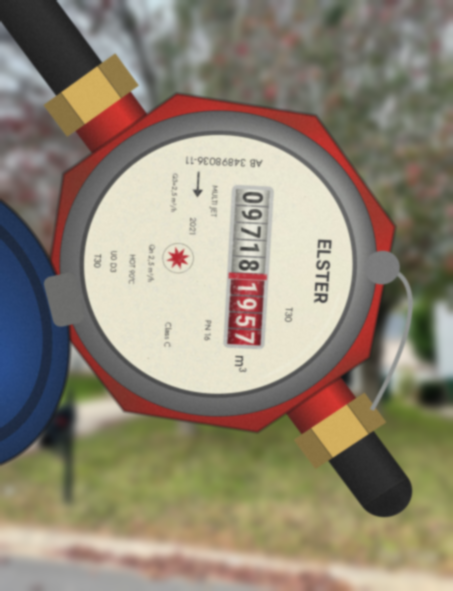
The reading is 9718.1957
